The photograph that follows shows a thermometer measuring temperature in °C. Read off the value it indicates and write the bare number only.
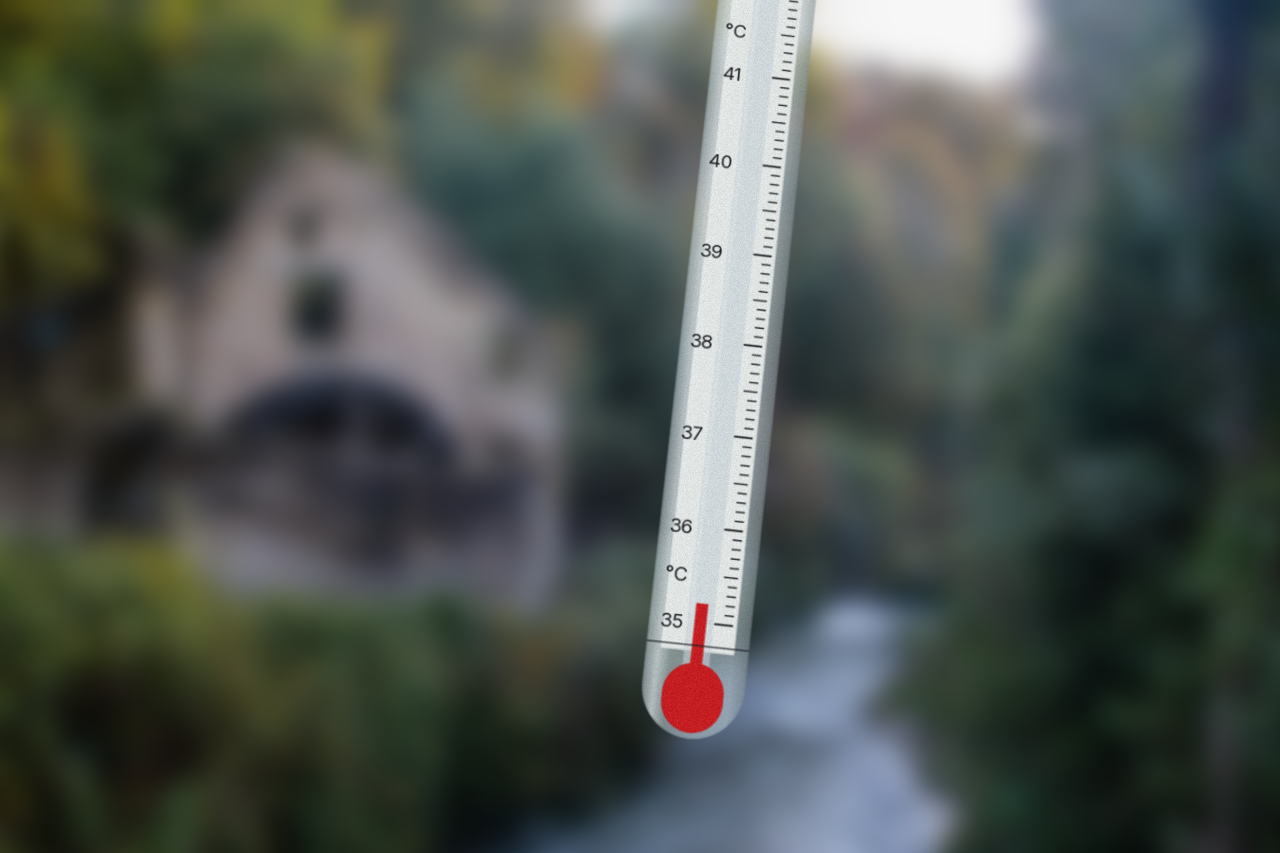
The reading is 35.2
